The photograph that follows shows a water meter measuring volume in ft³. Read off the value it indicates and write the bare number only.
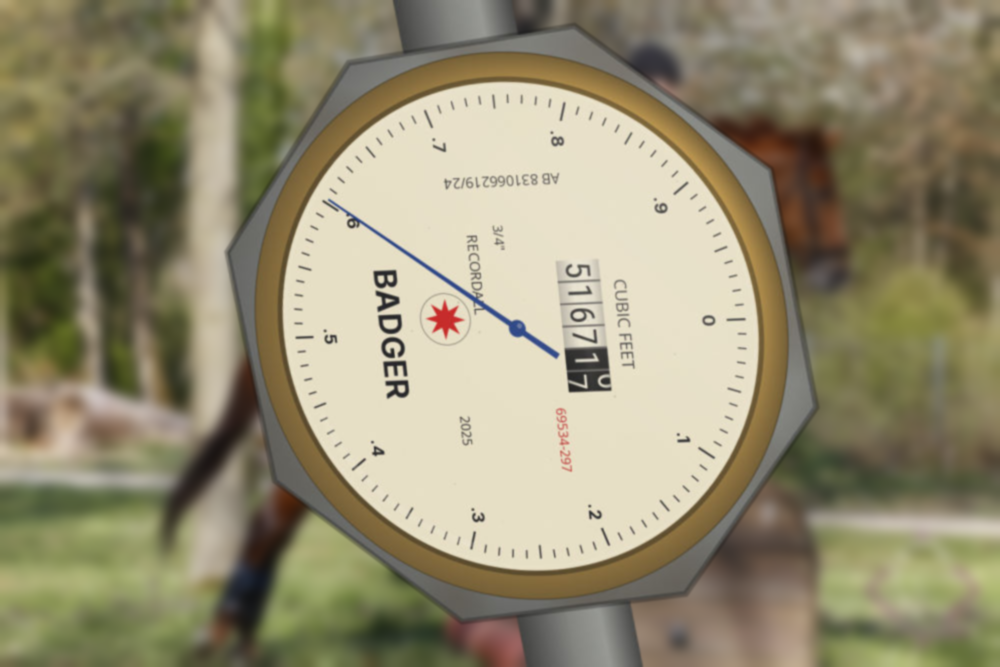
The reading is 516716.60
